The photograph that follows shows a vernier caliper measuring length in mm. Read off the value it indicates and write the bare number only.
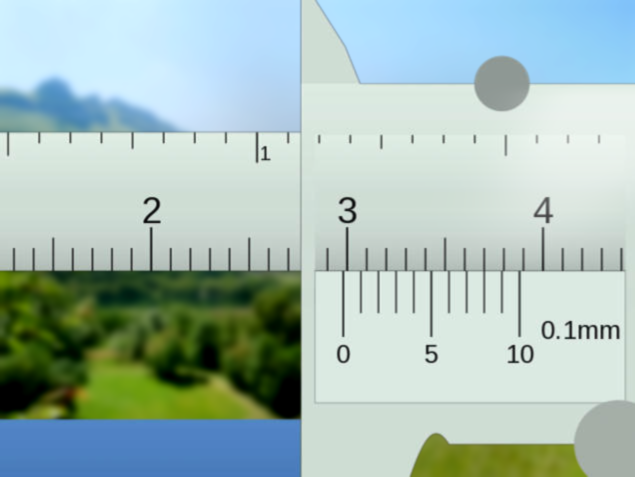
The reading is 29.8
